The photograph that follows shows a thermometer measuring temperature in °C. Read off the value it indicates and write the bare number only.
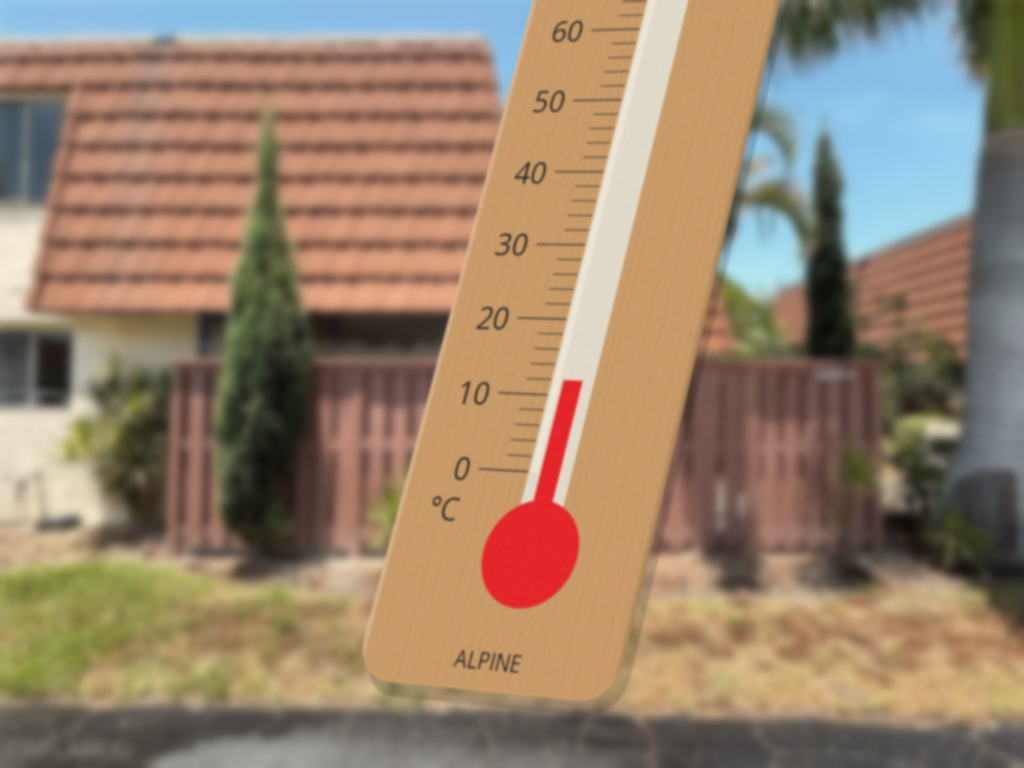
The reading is 12
